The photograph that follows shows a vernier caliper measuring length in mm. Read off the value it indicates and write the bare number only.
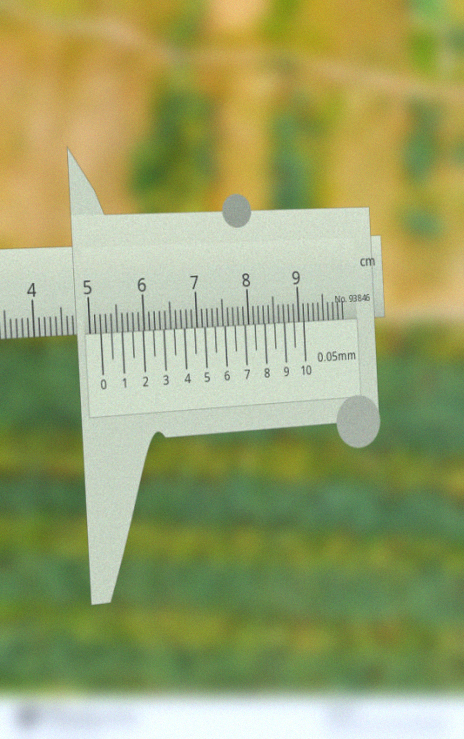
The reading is 52.0
